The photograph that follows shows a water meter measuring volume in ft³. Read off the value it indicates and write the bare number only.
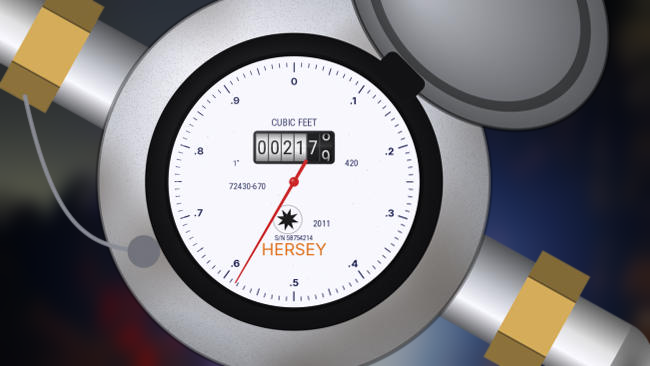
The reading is 2178.58
